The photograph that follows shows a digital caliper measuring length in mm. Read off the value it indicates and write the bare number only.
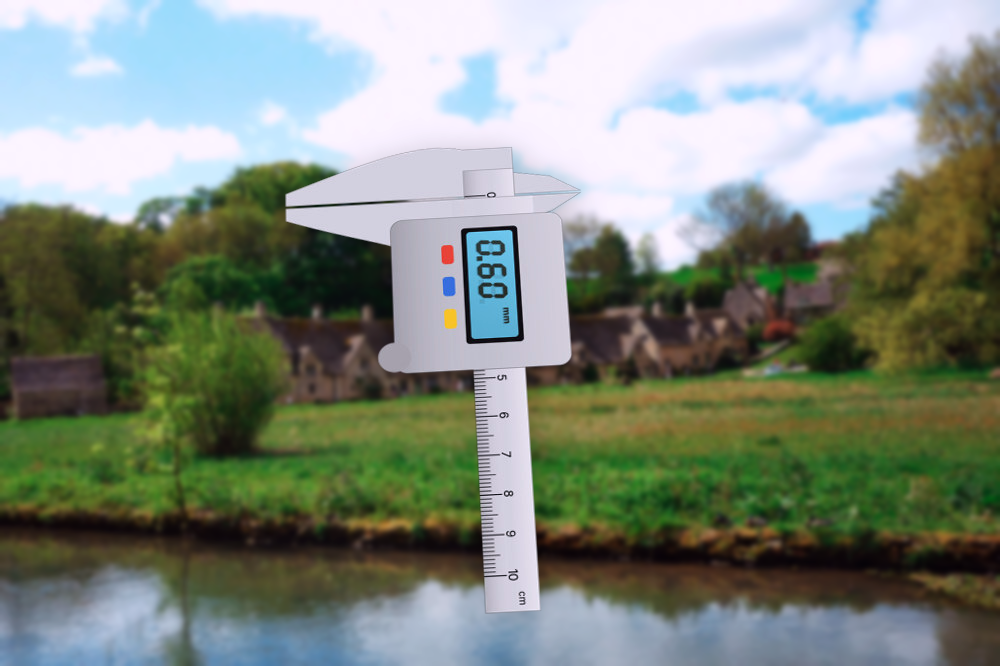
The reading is 0.60
